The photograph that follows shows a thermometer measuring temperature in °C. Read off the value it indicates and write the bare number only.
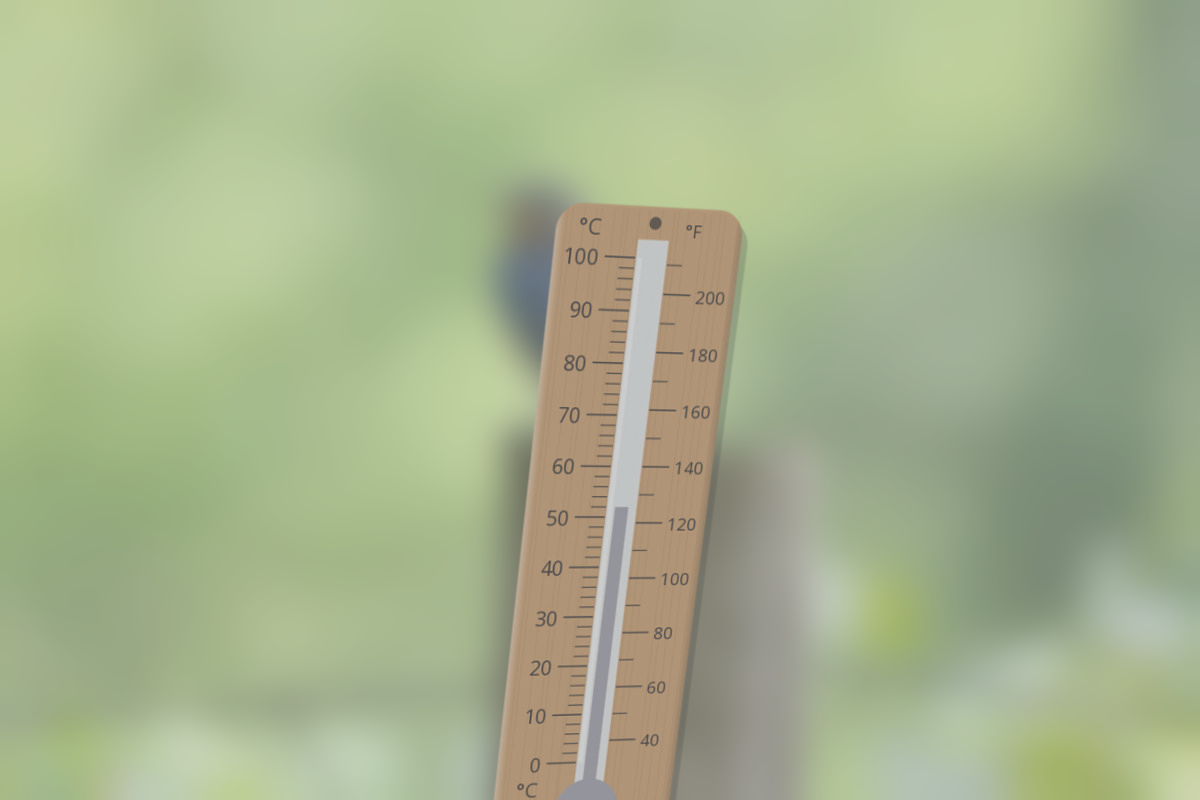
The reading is 52
